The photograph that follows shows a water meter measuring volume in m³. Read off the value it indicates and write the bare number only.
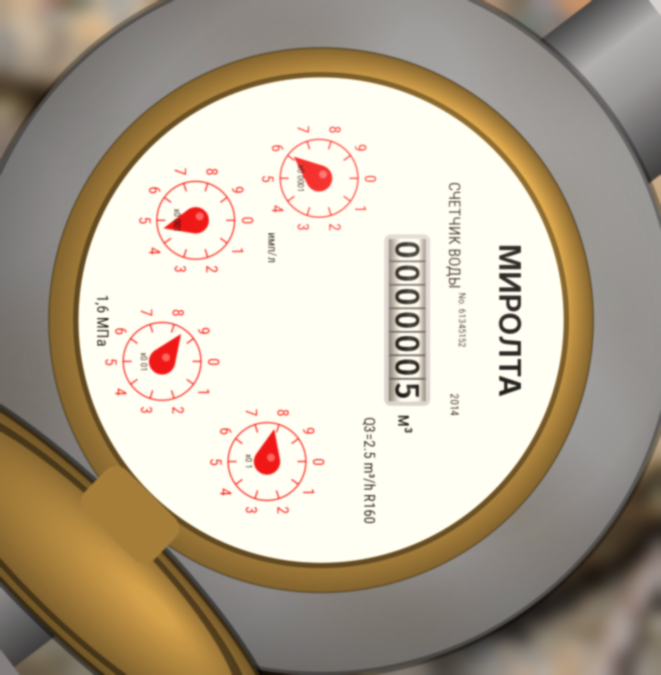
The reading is 5.7846
